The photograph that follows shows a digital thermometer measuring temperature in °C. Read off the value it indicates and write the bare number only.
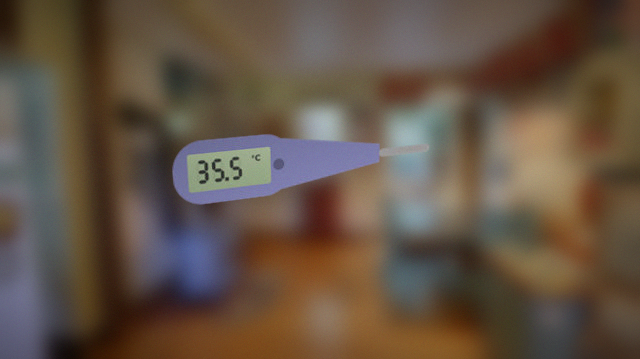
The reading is 35.5
